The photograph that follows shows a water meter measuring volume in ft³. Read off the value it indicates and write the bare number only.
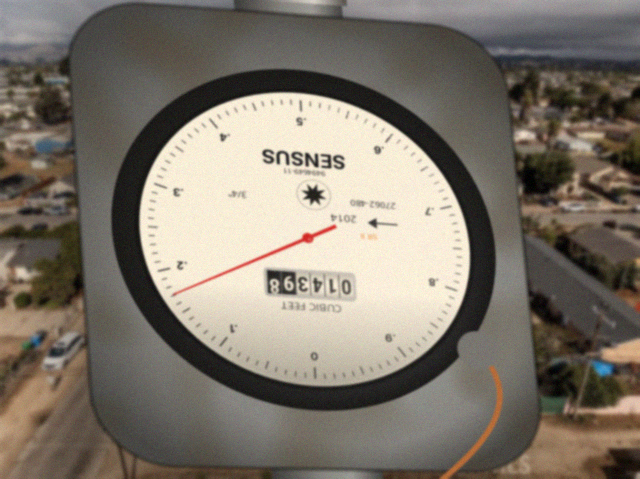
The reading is 14398.17
